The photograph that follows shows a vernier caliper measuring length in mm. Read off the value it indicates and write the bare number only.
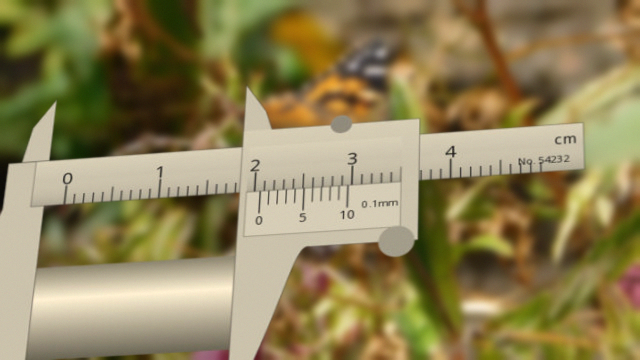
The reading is 20.6
